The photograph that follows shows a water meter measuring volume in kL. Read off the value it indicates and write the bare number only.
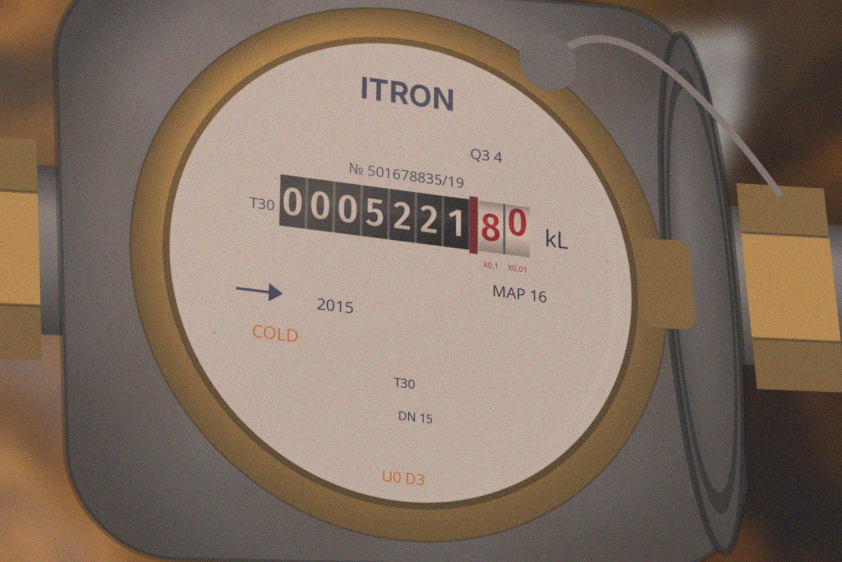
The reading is 5221.80
